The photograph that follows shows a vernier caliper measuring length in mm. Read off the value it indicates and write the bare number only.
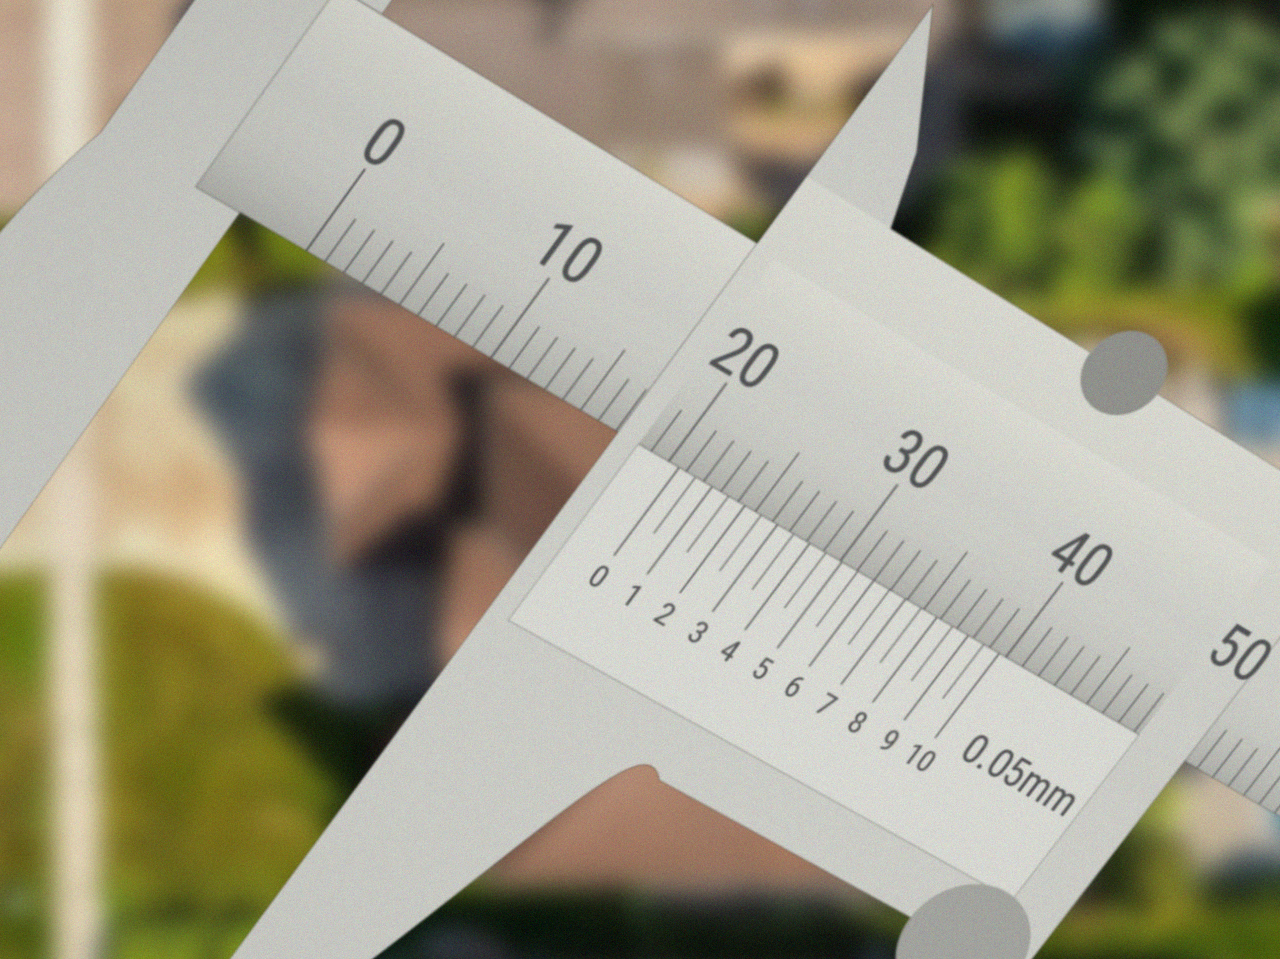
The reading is 20.6
